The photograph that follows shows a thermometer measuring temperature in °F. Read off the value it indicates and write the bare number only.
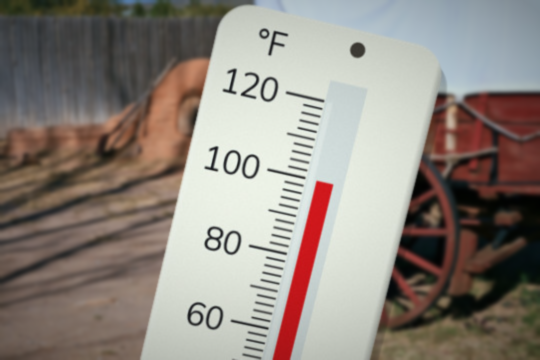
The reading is 100
